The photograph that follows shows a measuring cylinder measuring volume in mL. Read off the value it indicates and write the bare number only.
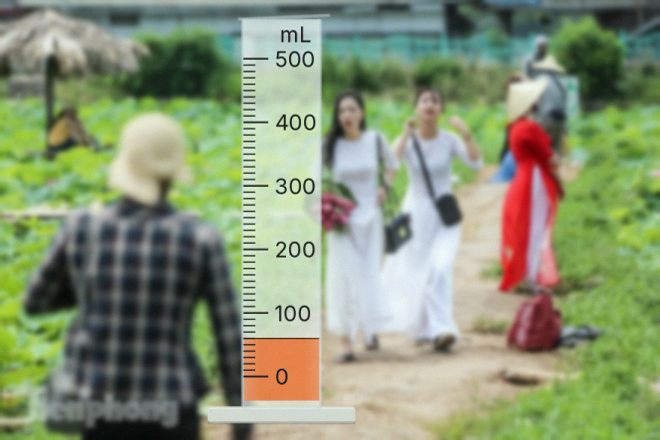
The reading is 60
